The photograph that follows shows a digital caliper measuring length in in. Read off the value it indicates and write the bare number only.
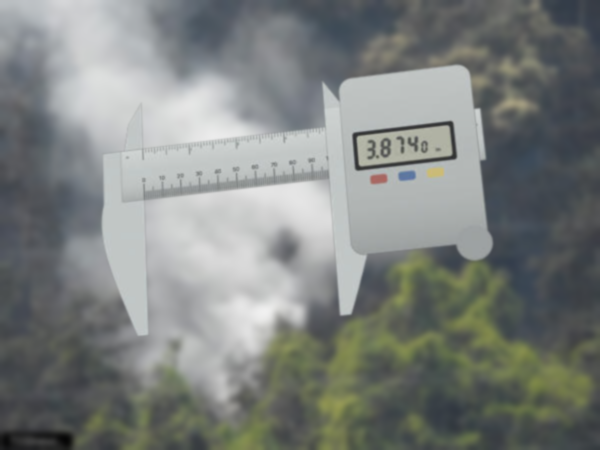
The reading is 3.8740
